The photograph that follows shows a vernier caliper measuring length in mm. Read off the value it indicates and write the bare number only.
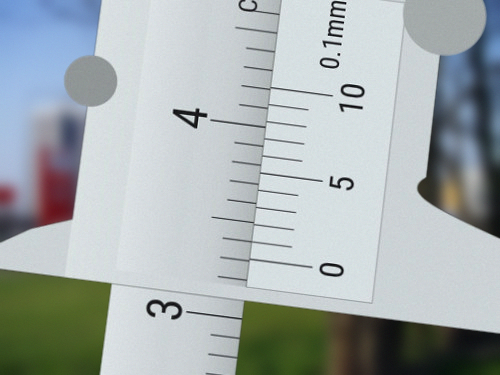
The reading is 33.1
